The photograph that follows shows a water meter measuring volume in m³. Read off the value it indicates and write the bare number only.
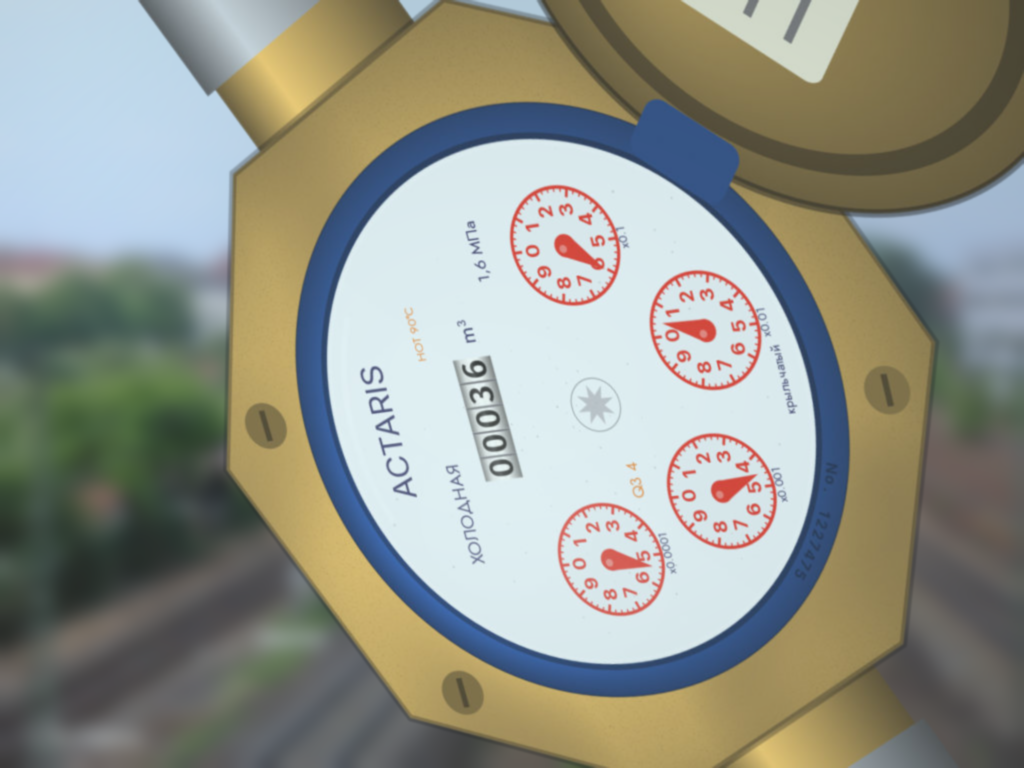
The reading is 36.6045
